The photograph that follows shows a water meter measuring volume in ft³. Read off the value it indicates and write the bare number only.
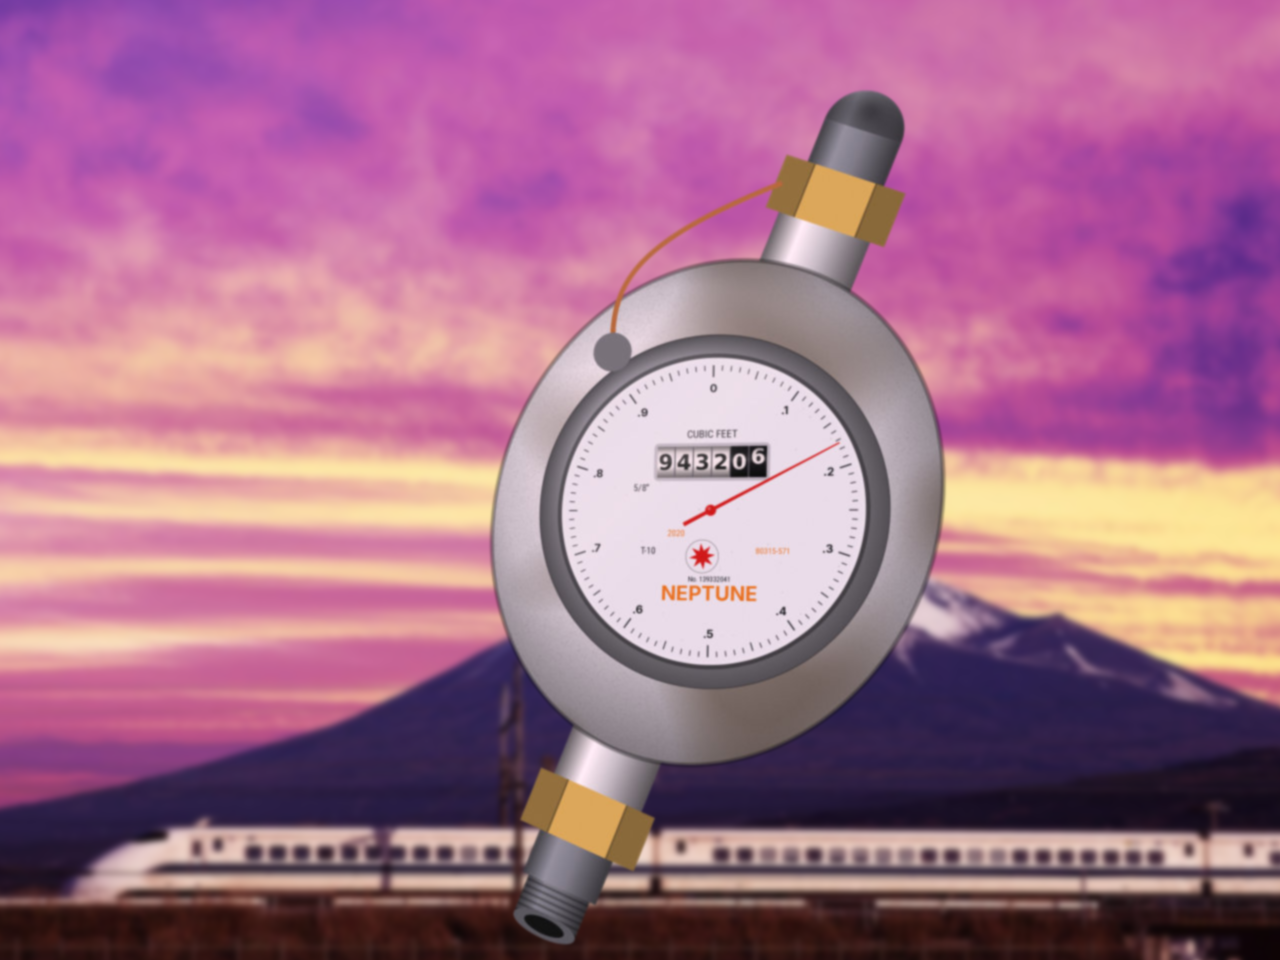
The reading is 943206.17
